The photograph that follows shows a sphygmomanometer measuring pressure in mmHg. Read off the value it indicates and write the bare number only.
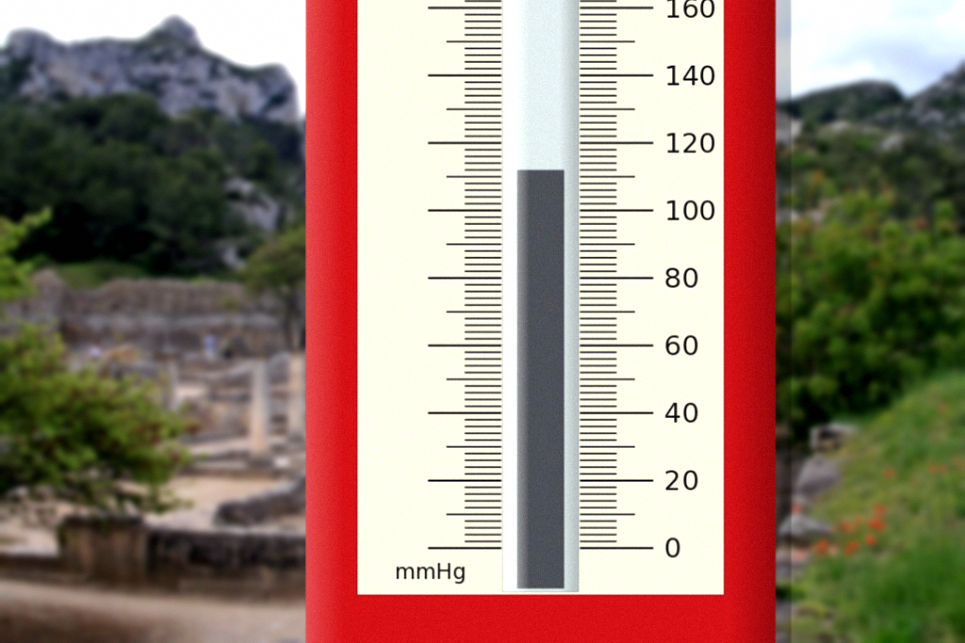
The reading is 112
